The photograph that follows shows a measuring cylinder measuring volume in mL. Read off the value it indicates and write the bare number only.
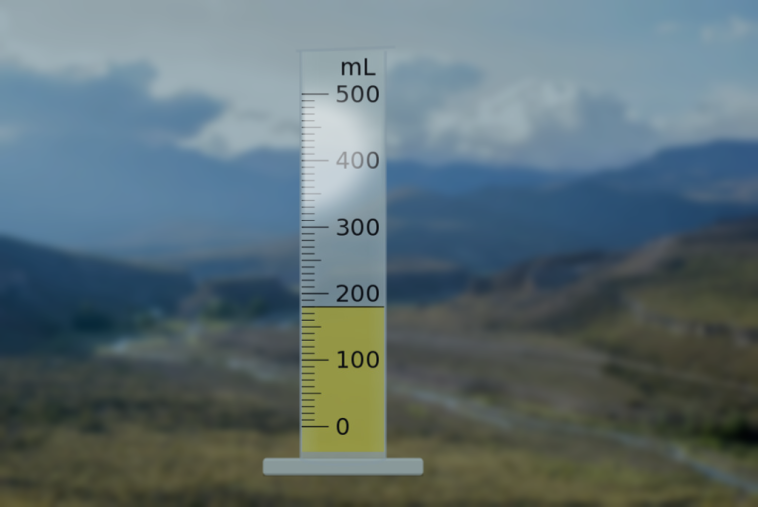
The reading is 180
